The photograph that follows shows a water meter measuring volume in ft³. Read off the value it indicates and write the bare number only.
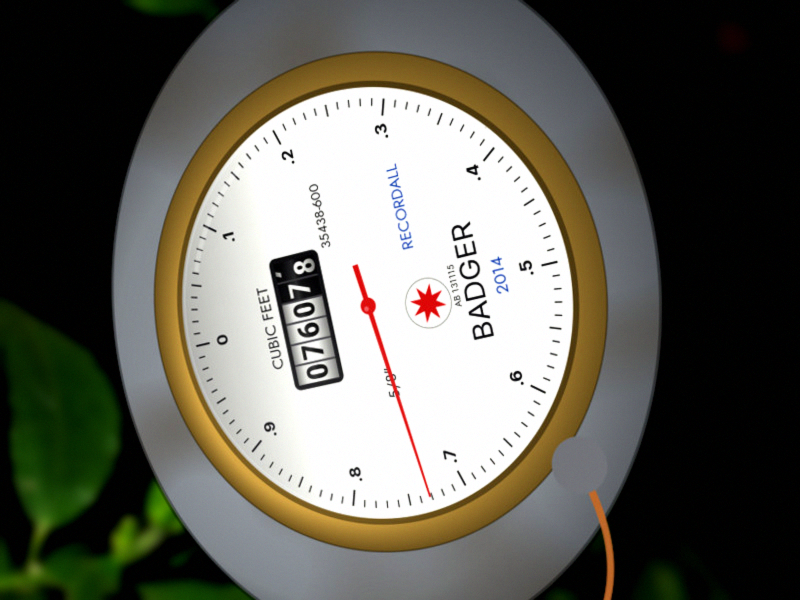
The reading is 76077.73
